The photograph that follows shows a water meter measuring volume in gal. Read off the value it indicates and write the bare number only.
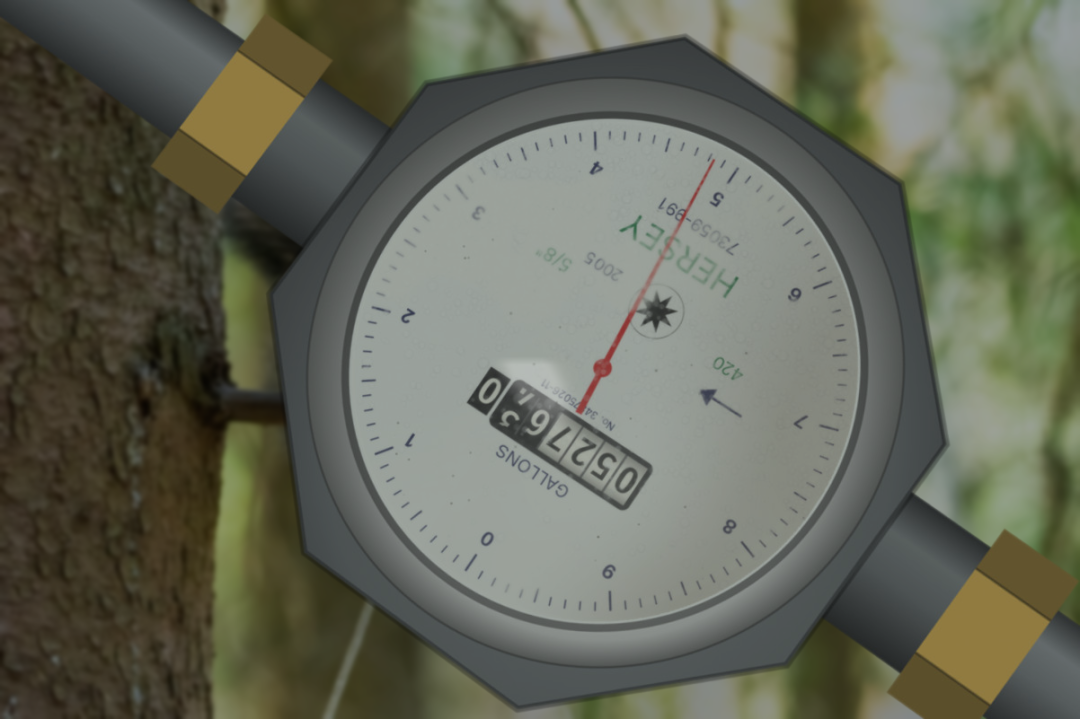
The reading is 527634.8
